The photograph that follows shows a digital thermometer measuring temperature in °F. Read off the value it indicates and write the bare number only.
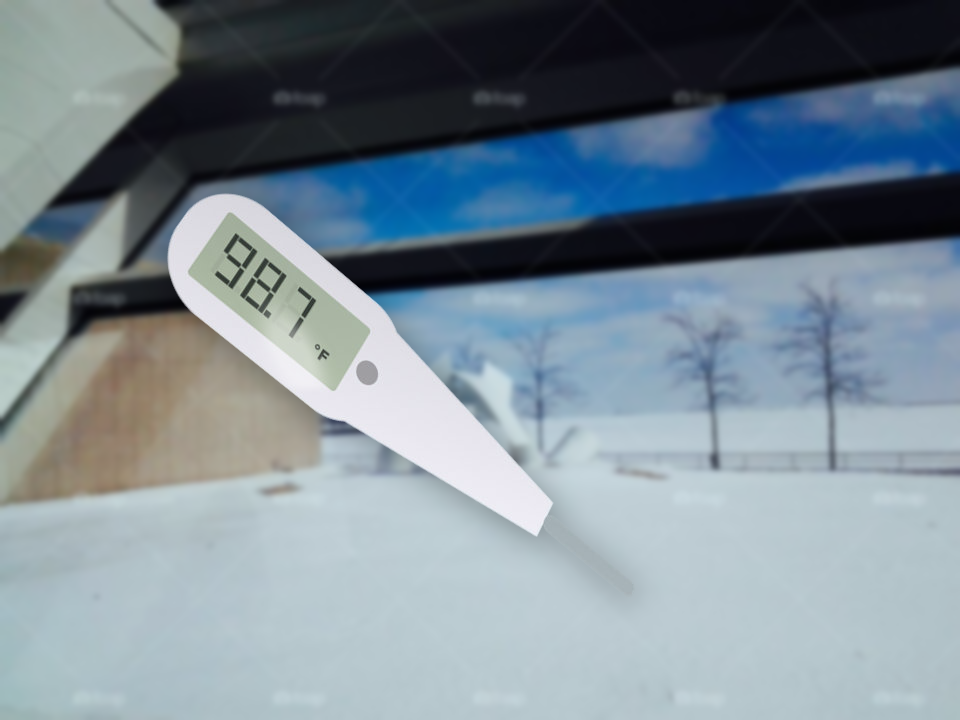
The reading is 98.7
